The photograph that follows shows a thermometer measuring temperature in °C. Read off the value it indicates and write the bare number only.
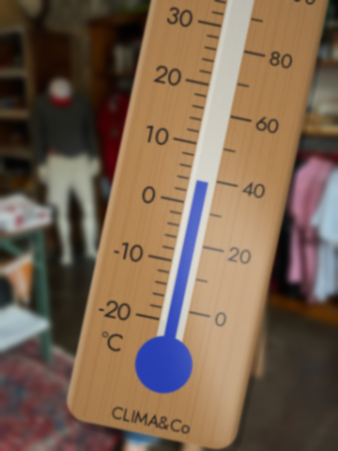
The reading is 4
